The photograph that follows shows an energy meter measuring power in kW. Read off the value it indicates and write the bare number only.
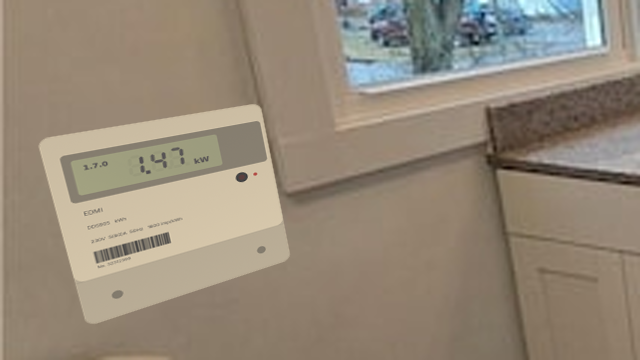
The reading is 1.47
